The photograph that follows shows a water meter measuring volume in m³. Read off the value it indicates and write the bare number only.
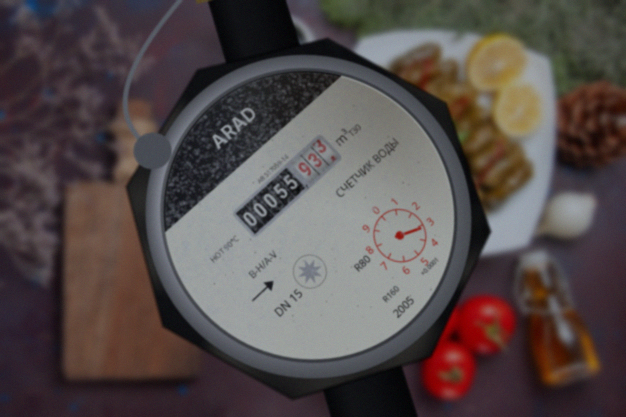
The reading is 55.9333
